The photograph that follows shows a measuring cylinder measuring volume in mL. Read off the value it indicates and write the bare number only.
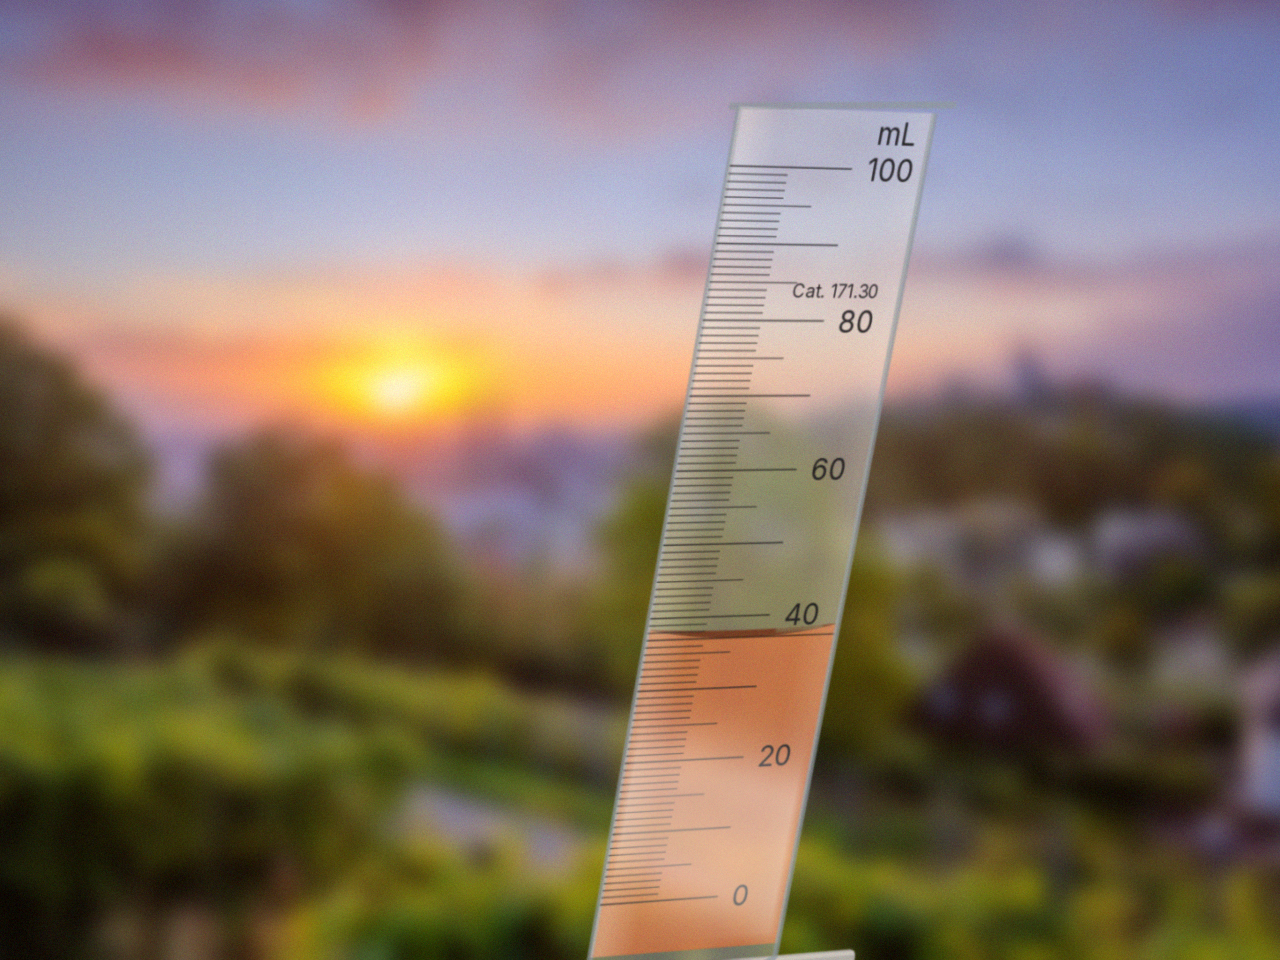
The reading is 37
